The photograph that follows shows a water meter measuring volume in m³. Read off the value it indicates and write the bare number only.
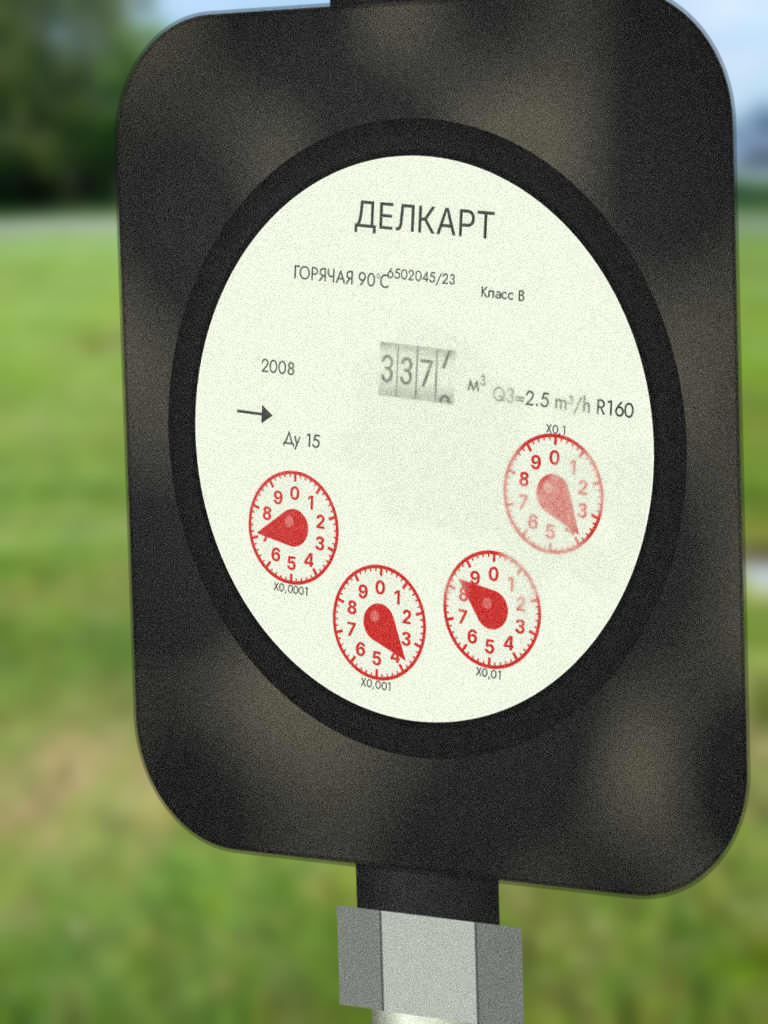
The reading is 3377.3837
